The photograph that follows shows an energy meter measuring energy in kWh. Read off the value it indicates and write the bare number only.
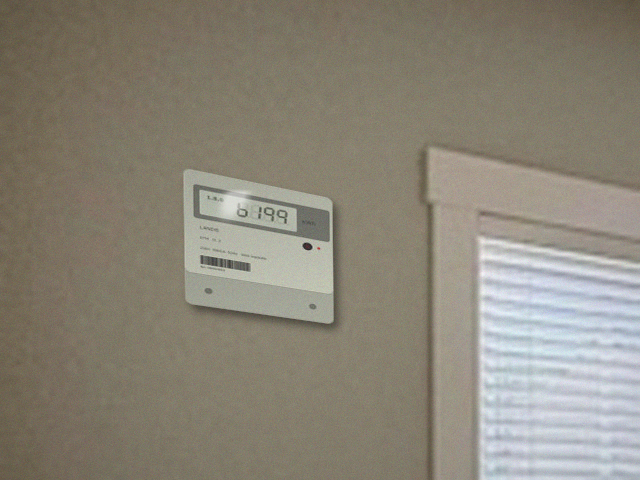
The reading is 6199
